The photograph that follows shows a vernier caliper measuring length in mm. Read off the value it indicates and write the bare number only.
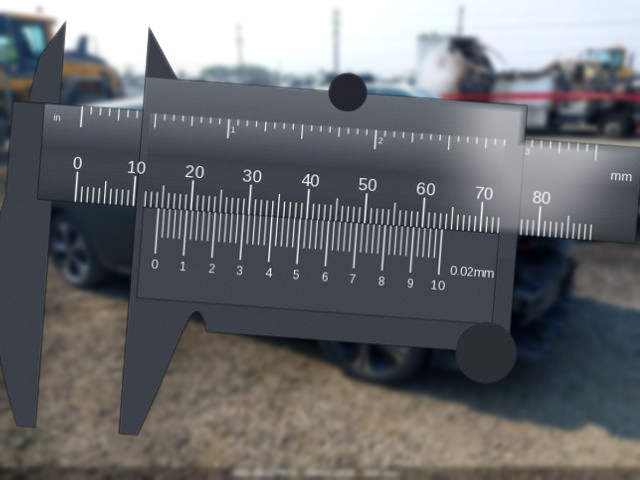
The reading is 14.4
